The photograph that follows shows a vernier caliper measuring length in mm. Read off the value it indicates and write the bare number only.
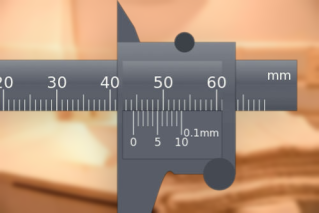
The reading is 44.4
